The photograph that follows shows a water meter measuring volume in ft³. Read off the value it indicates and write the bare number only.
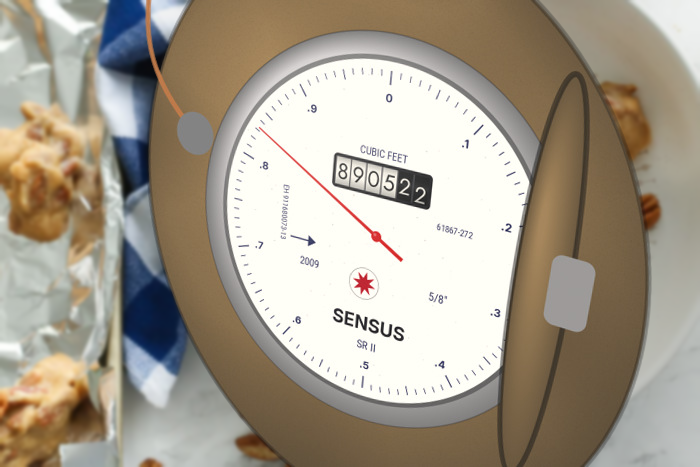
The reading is 890521.83
